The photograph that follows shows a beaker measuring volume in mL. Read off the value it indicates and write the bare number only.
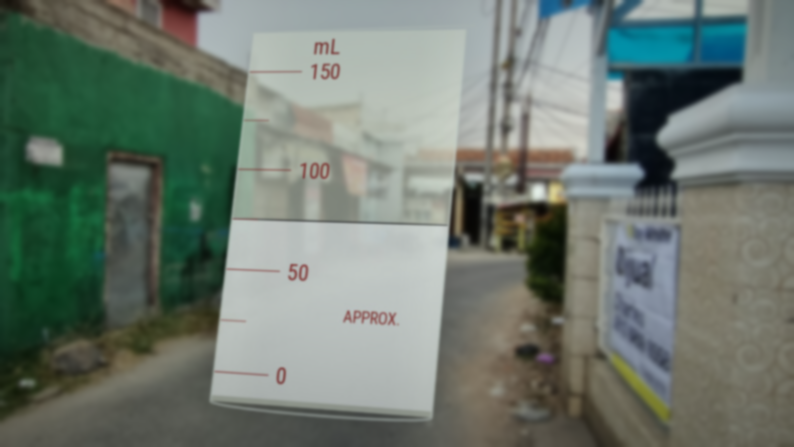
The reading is 75
